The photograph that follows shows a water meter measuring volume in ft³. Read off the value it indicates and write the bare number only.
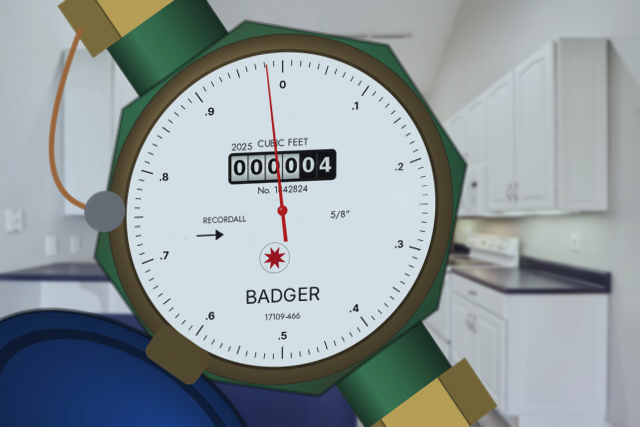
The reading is 3.98
